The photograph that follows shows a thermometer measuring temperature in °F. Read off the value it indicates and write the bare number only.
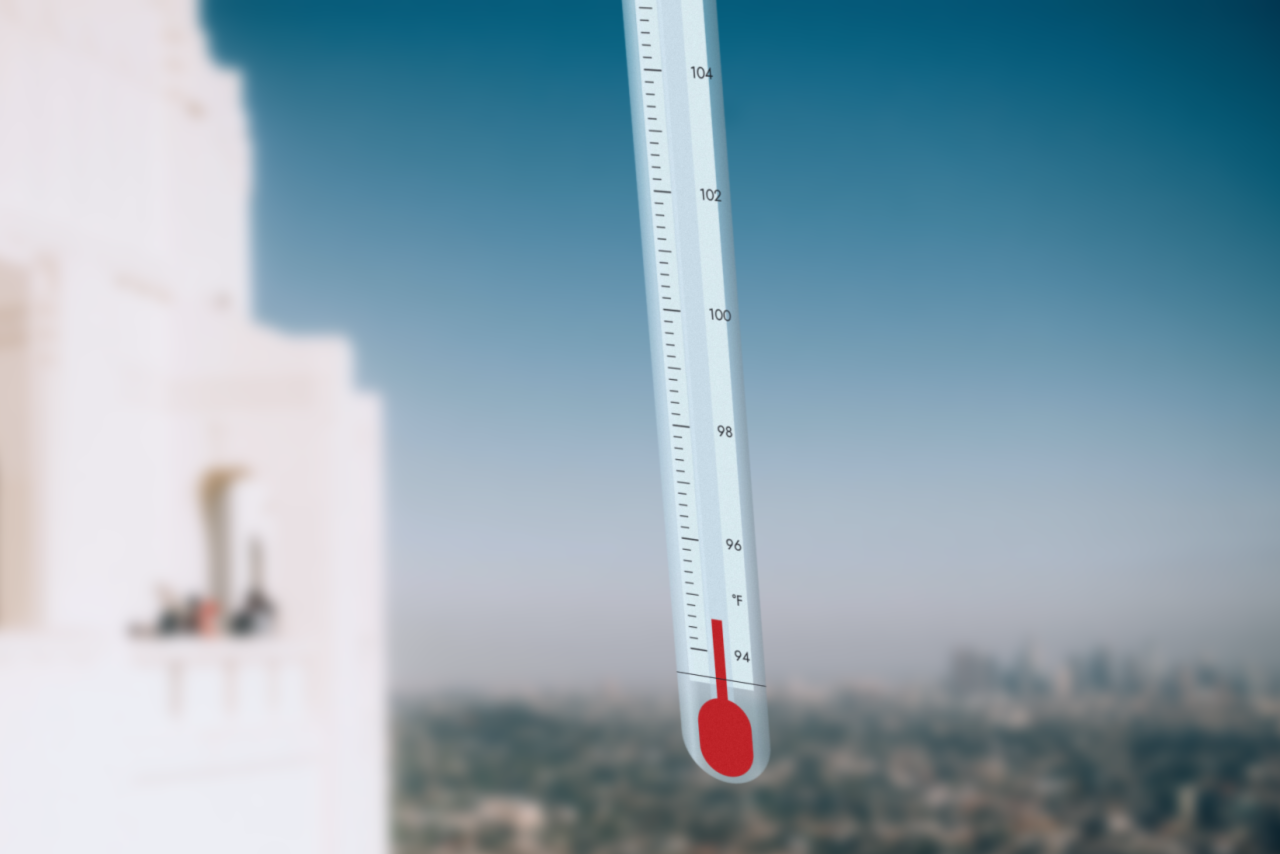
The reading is 94.6
